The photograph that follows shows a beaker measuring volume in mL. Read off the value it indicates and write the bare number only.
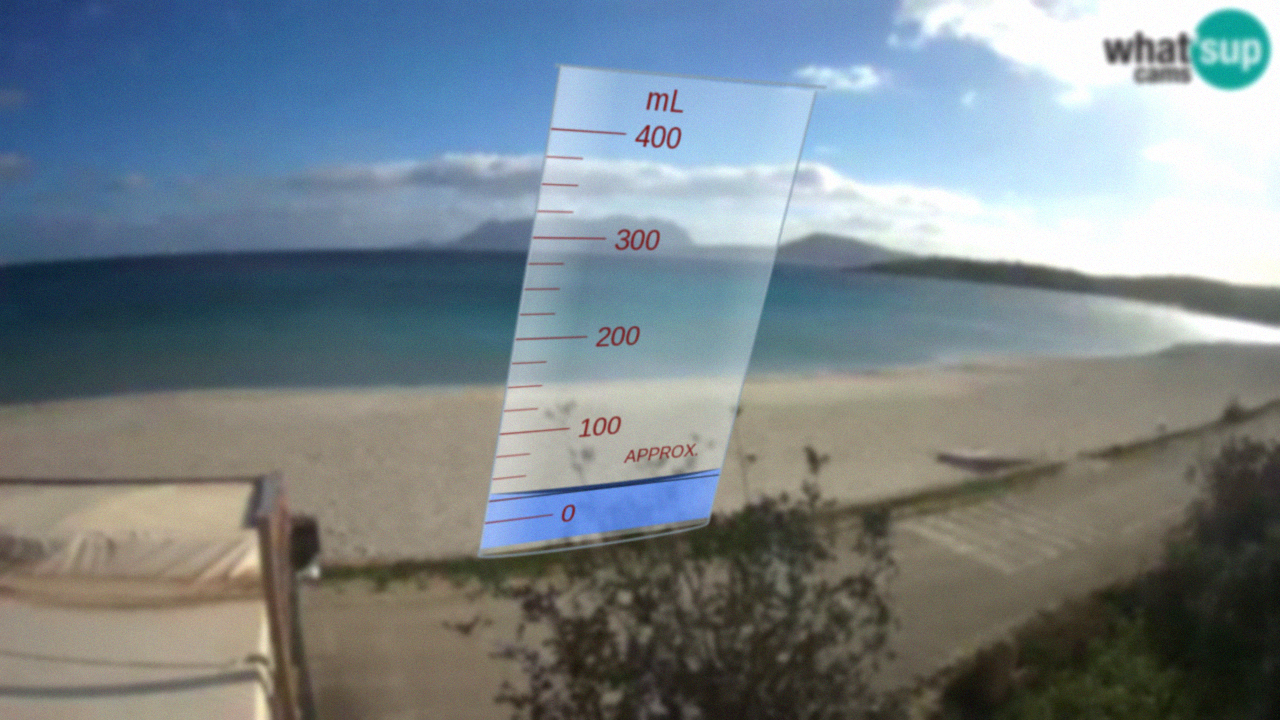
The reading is 25
